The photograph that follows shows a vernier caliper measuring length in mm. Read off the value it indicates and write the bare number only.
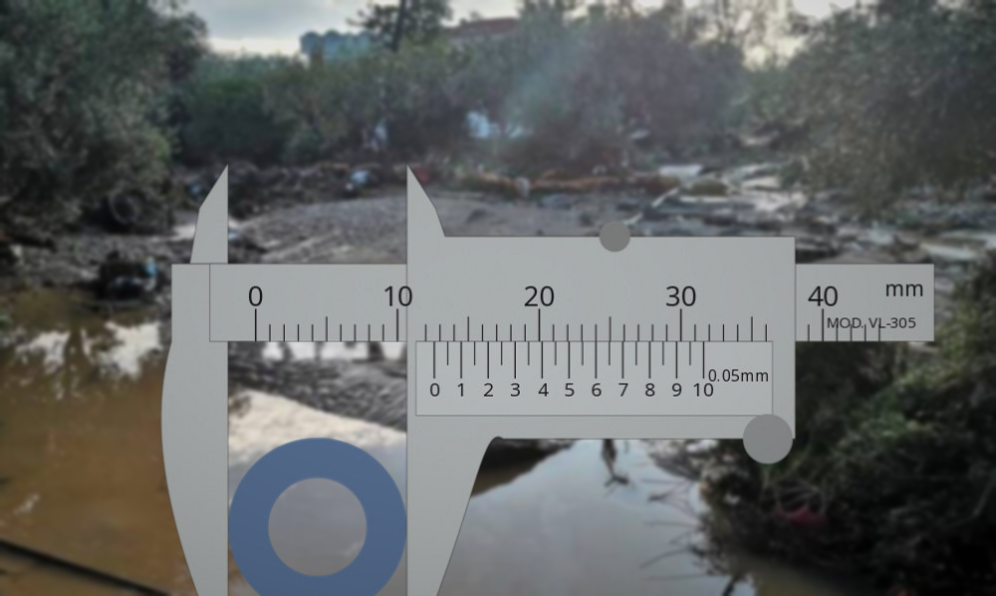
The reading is 12.6
